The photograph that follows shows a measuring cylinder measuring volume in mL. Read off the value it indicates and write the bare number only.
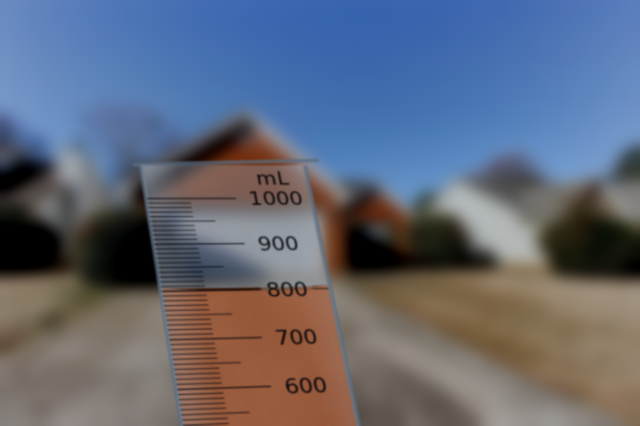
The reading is 800
